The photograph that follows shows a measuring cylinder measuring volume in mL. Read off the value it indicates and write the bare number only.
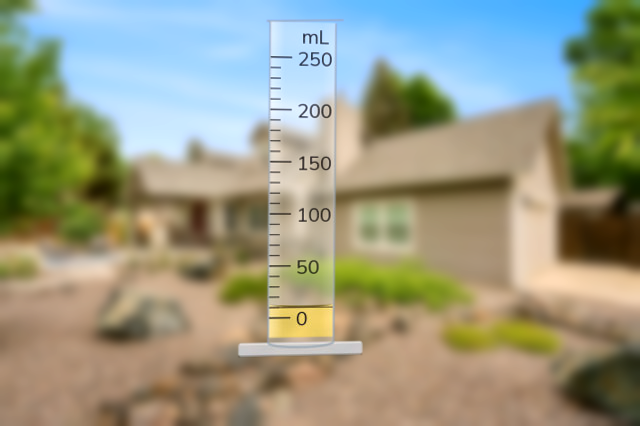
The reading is 10
